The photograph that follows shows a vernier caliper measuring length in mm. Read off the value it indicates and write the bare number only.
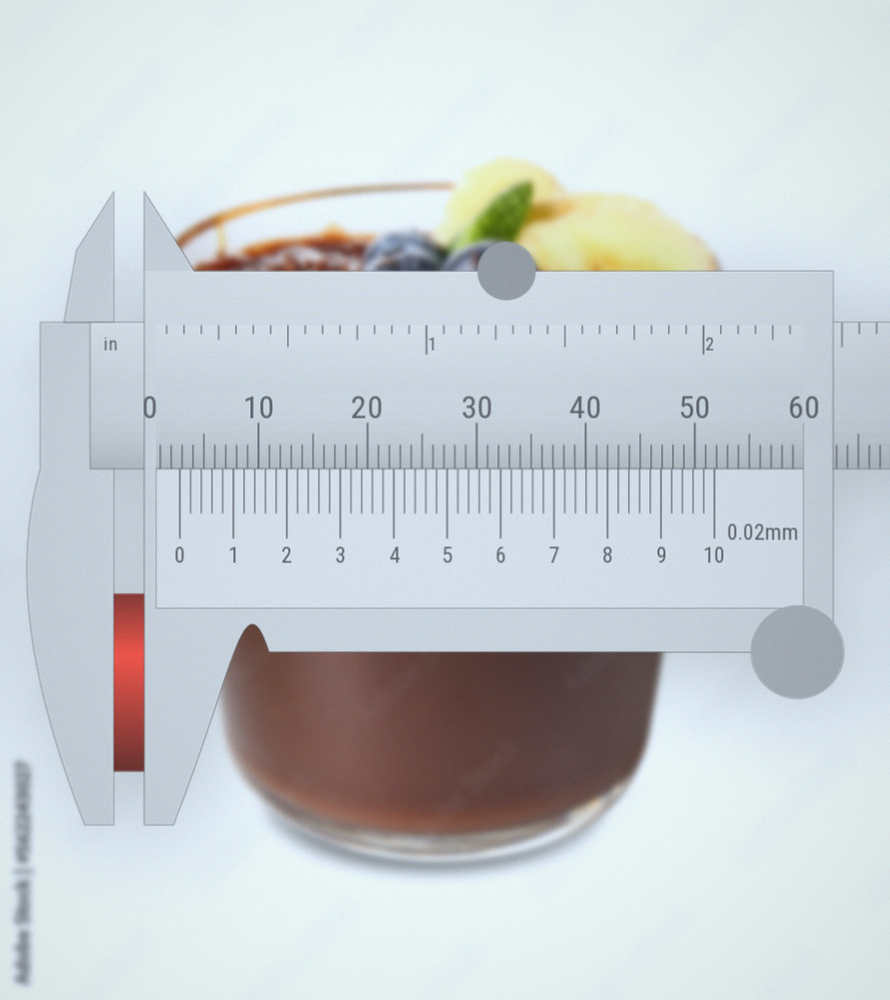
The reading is 2.8
